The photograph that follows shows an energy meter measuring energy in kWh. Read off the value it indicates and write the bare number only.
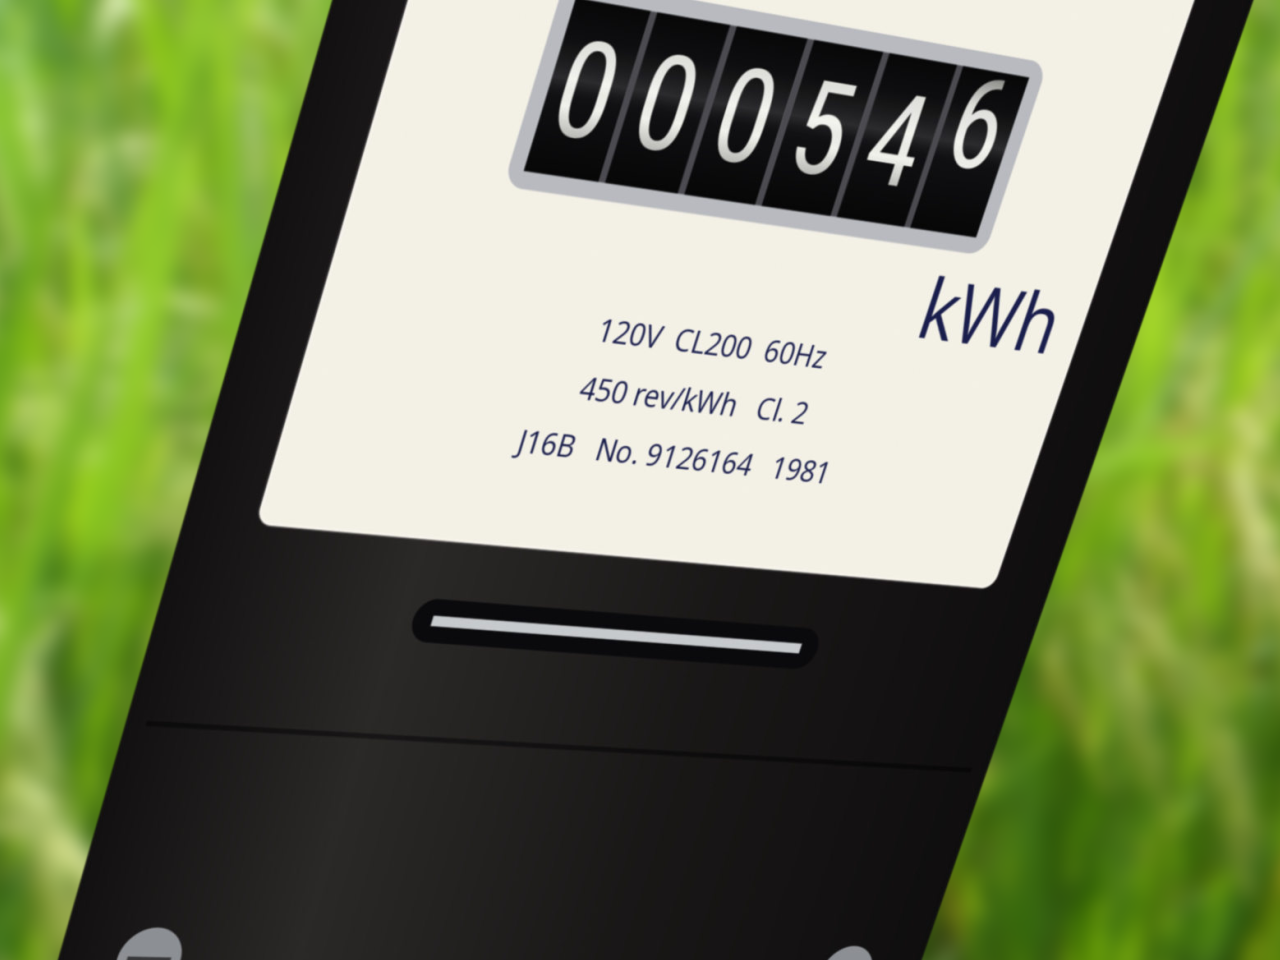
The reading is 546
